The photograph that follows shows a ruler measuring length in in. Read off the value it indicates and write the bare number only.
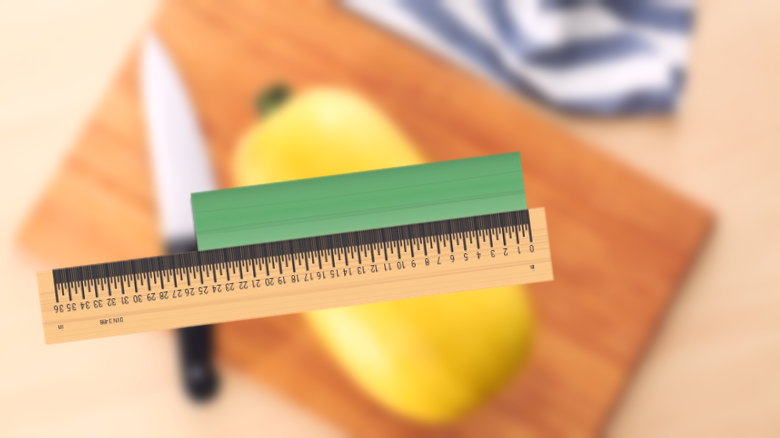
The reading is 25
